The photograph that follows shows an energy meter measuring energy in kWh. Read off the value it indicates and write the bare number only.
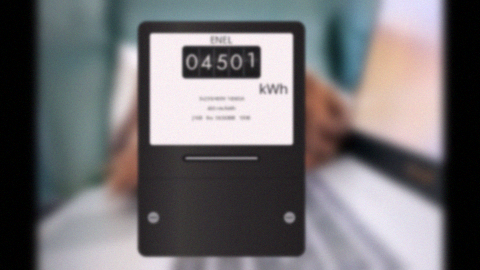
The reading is 4501
